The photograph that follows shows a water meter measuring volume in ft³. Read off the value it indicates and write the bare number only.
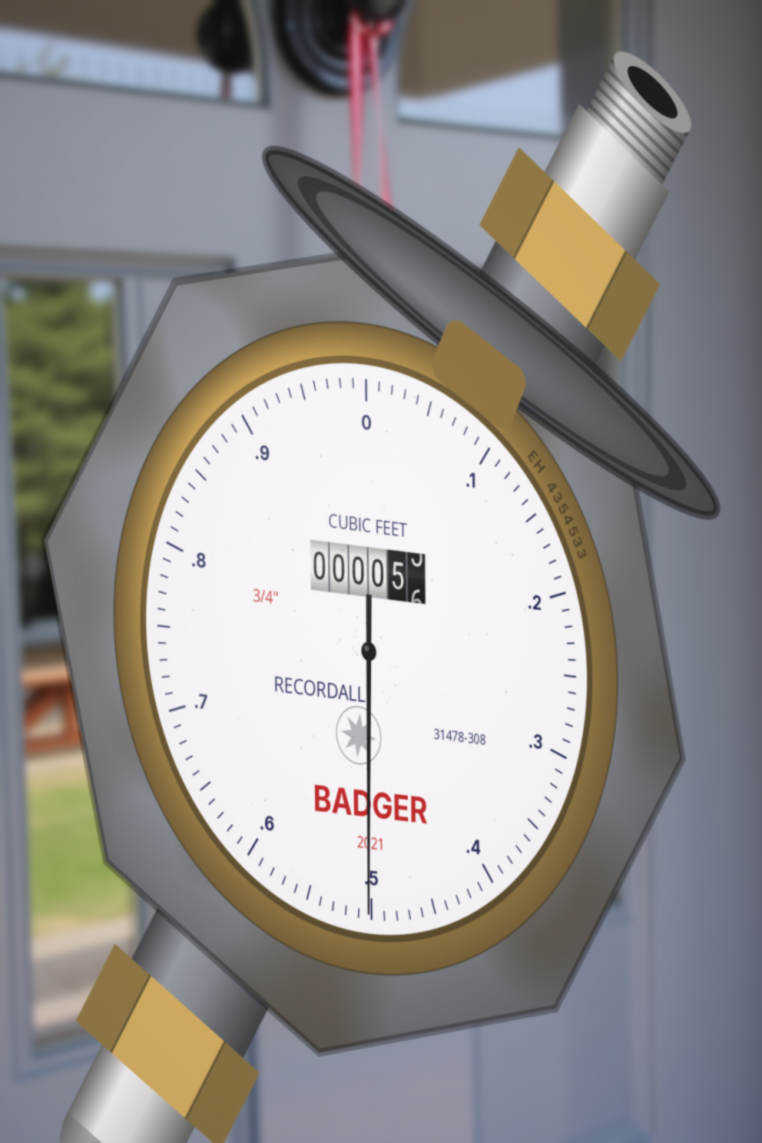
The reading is 55.50
